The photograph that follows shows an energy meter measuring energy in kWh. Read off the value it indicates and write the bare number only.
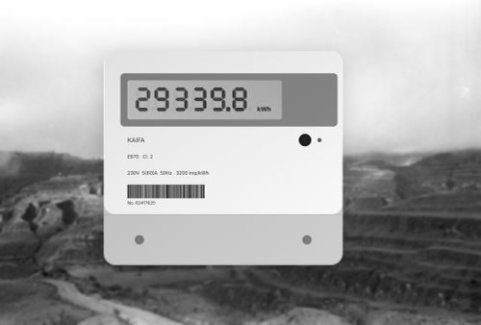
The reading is 29339.8
